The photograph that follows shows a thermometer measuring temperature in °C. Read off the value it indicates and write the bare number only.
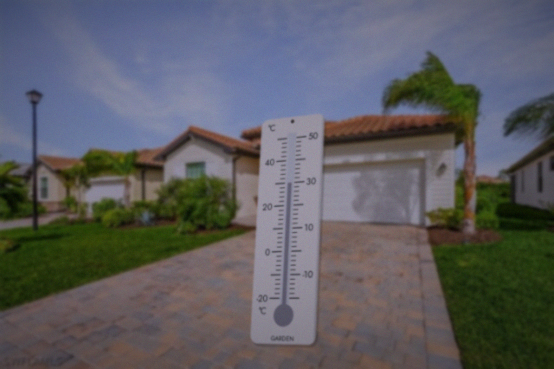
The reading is 30
